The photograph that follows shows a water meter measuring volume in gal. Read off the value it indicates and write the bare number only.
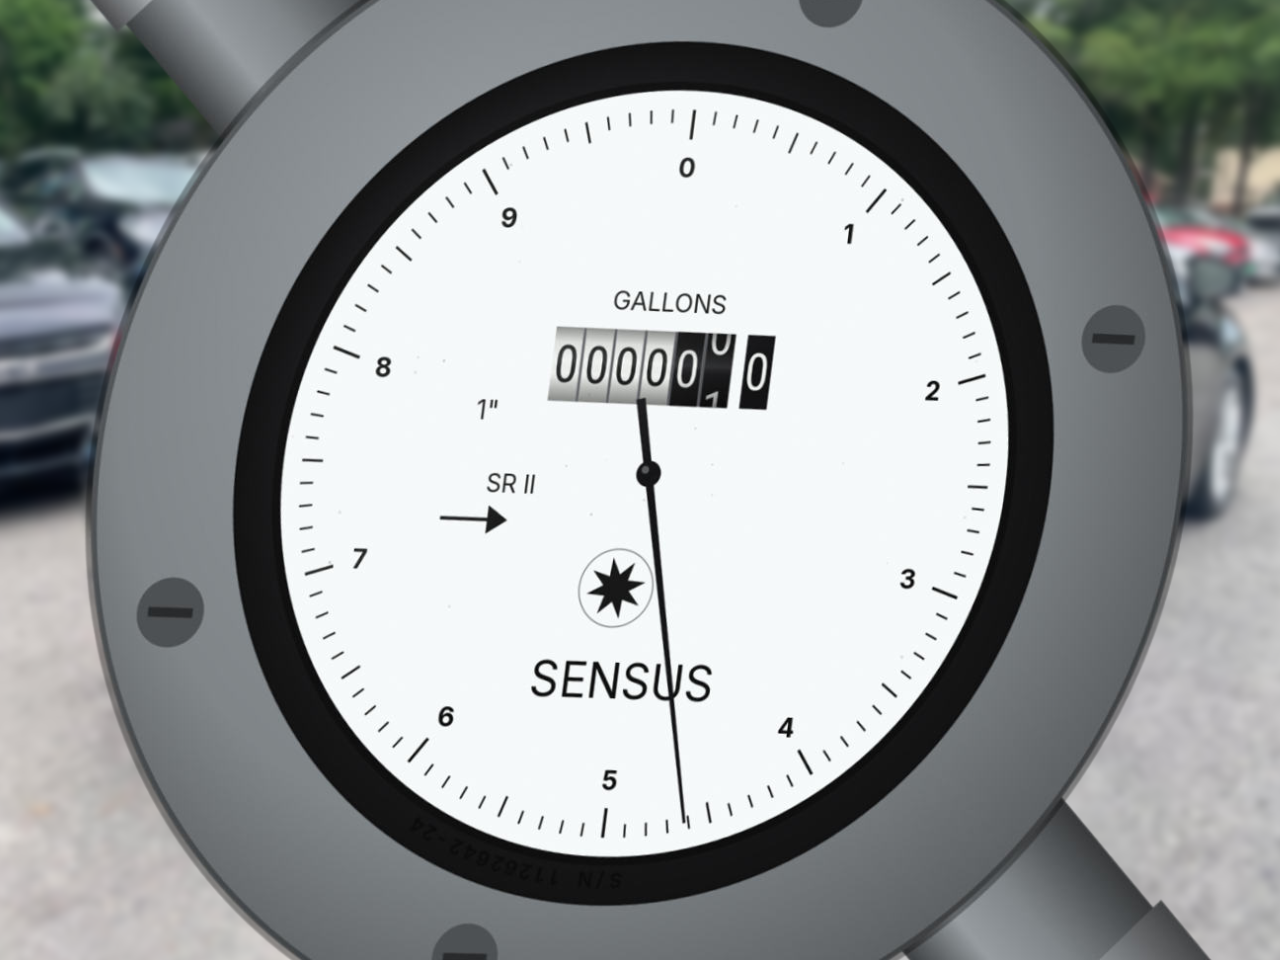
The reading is 4.6
